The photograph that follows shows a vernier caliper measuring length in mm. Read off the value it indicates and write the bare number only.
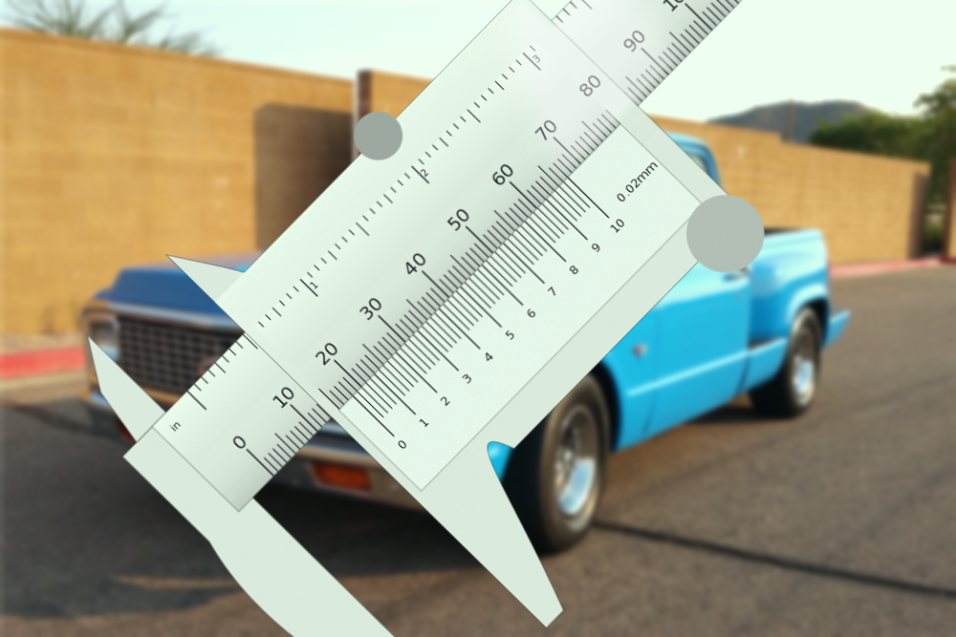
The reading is 18.0
